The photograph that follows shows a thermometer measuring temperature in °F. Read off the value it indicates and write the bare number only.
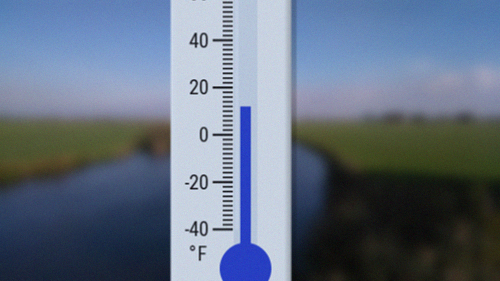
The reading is 12
